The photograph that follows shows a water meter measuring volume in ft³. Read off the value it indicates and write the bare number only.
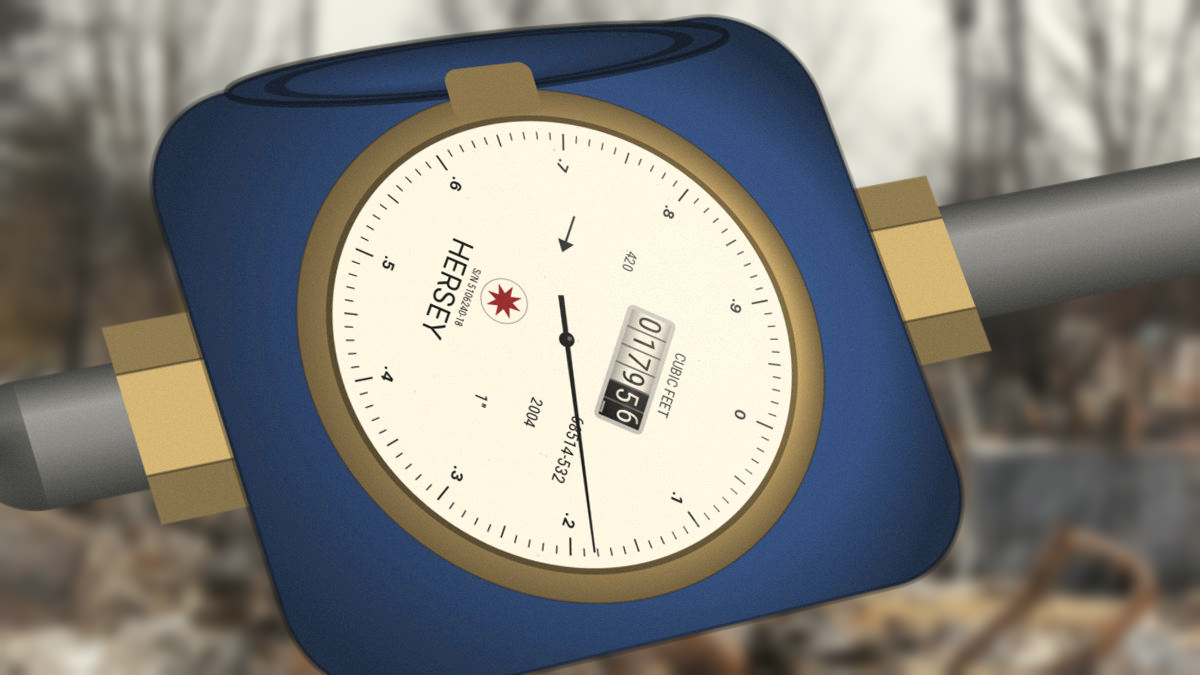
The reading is 17956.18
